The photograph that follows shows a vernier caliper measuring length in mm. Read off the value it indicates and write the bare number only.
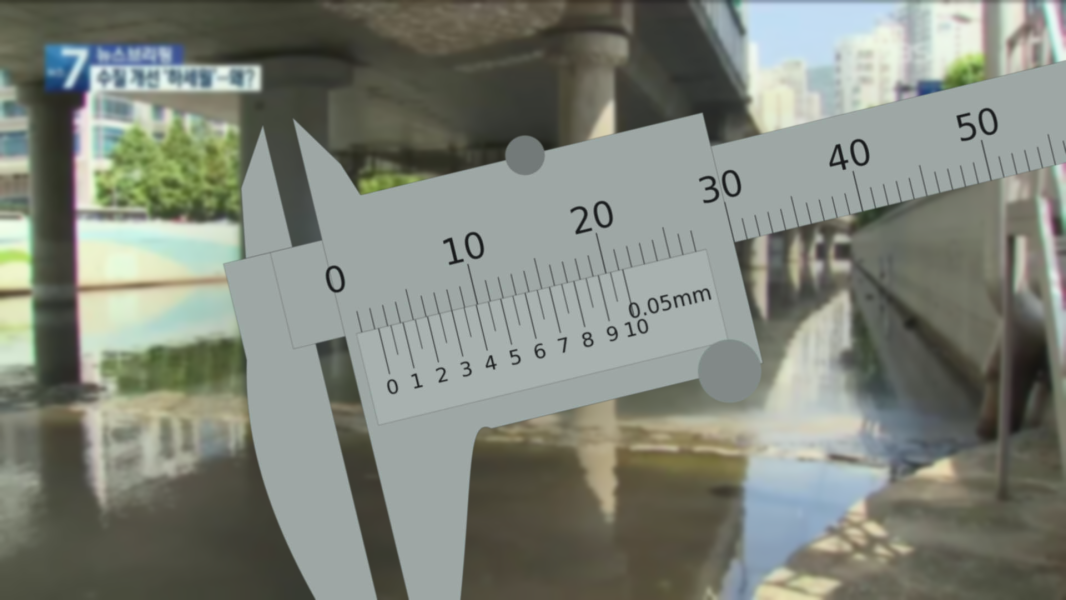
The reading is 2.3
